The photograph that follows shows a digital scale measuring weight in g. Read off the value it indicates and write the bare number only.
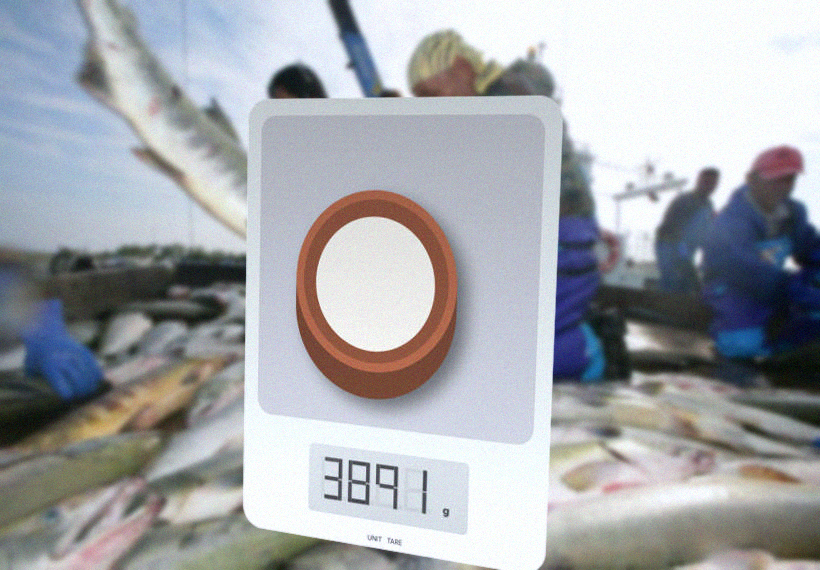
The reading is 3891
